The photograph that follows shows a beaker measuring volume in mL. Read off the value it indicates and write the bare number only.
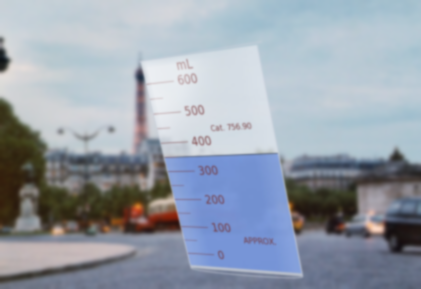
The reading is 350
